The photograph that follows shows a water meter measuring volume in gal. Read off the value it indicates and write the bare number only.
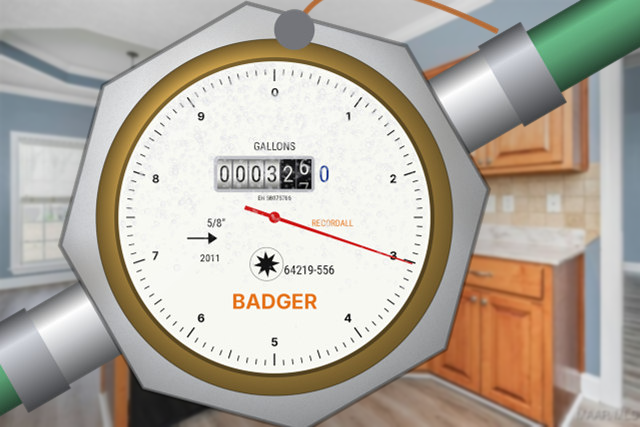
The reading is 3263.0
